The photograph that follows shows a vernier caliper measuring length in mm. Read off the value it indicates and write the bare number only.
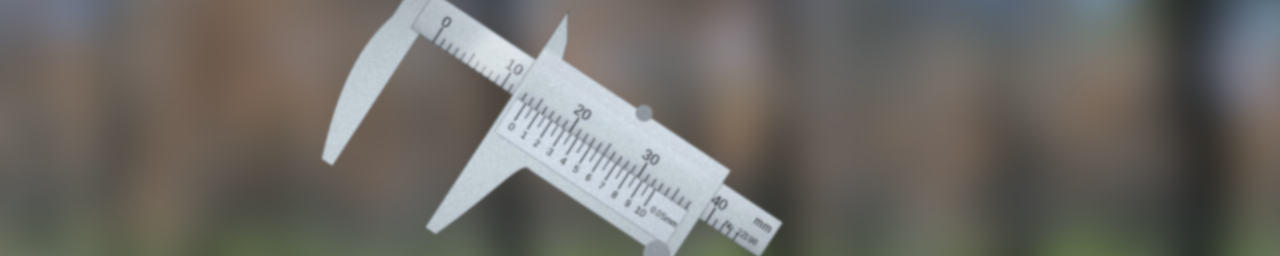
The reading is 13.6
